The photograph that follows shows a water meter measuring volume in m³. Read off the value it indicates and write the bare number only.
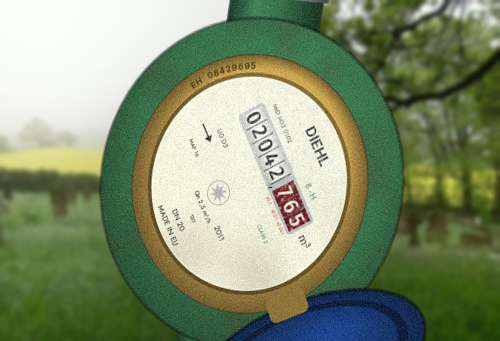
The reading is 2042.765
